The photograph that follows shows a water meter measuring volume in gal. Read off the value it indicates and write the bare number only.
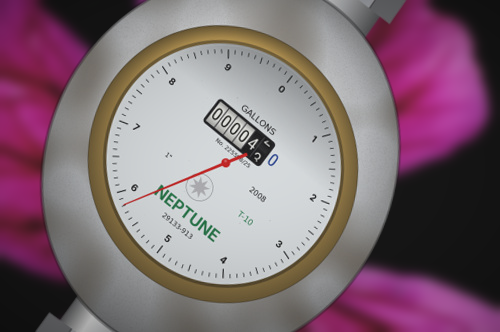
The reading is 425.8
